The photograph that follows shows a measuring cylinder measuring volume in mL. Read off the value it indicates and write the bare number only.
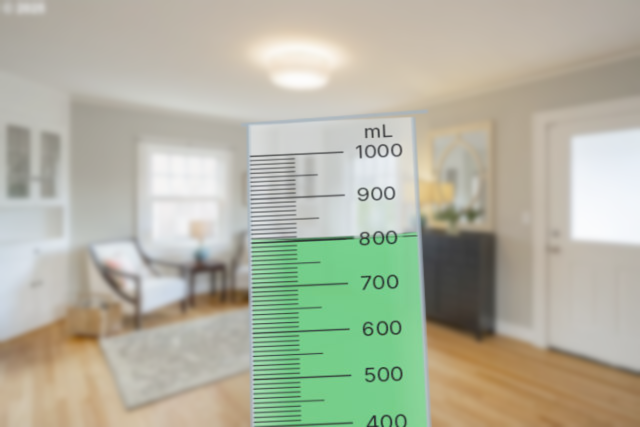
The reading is 800
